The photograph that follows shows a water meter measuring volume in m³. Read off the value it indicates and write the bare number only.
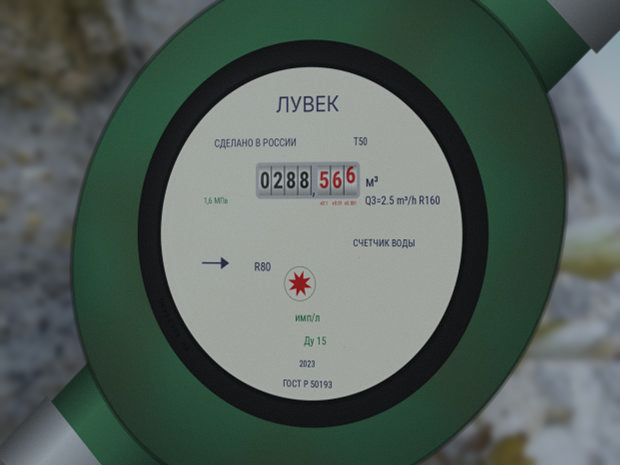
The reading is 288.566
